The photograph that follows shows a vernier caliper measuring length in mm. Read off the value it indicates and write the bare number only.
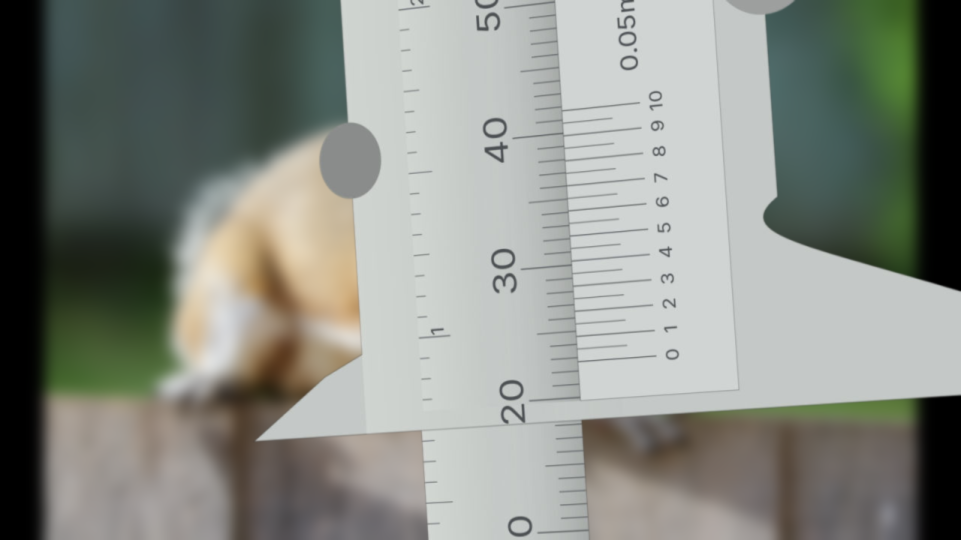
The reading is 22.7
